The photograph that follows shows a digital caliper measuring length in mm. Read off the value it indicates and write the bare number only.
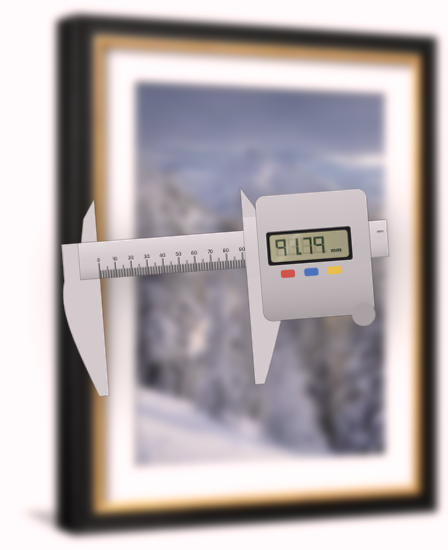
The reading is 91.79
